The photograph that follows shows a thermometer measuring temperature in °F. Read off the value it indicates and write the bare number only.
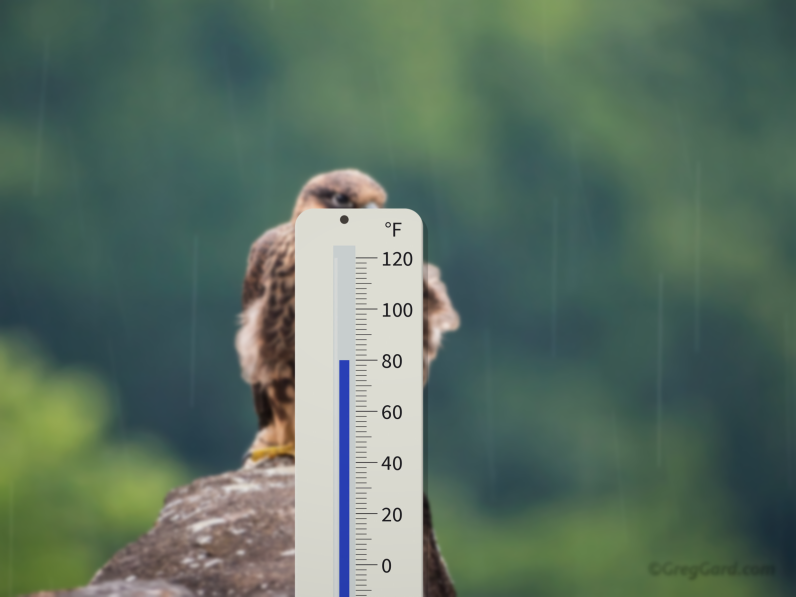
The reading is 80
